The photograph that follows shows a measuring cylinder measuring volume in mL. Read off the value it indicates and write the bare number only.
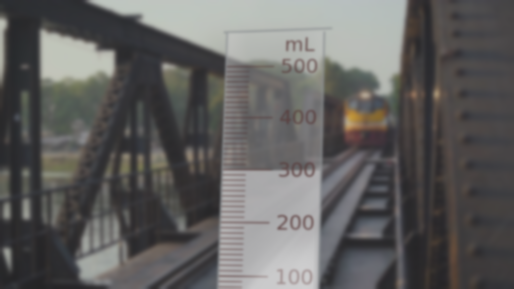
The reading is 300
